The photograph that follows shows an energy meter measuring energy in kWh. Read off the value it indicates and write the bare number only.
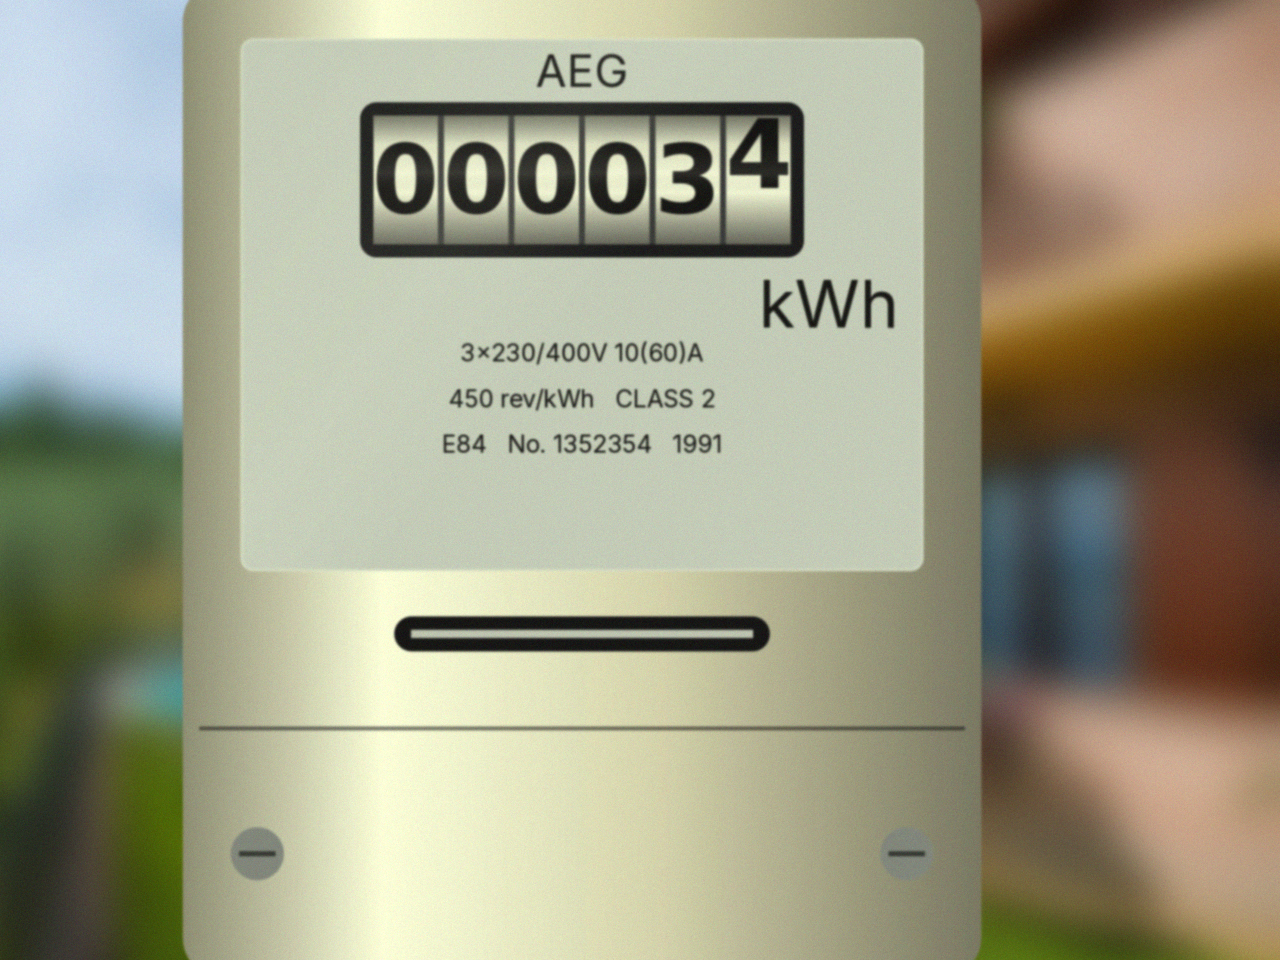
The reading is 34
